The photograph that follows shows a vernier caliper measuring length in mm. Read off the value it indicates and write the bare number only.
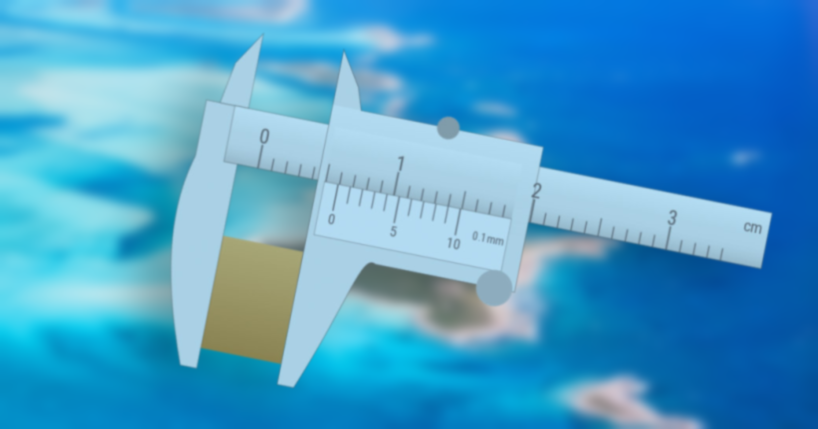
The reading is 5.9
